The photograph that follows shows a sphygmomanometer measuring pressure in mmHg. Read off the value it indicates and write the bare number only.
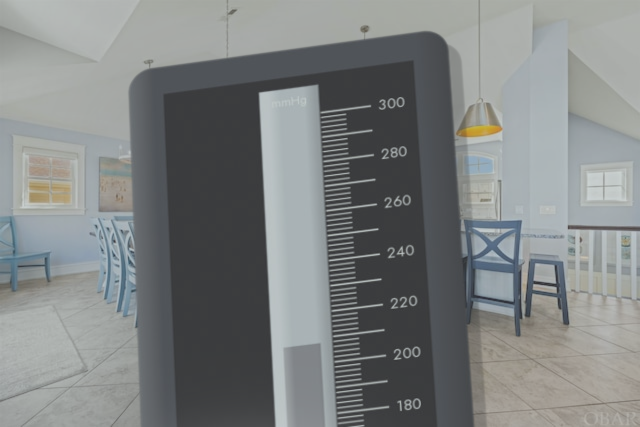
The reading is 208
